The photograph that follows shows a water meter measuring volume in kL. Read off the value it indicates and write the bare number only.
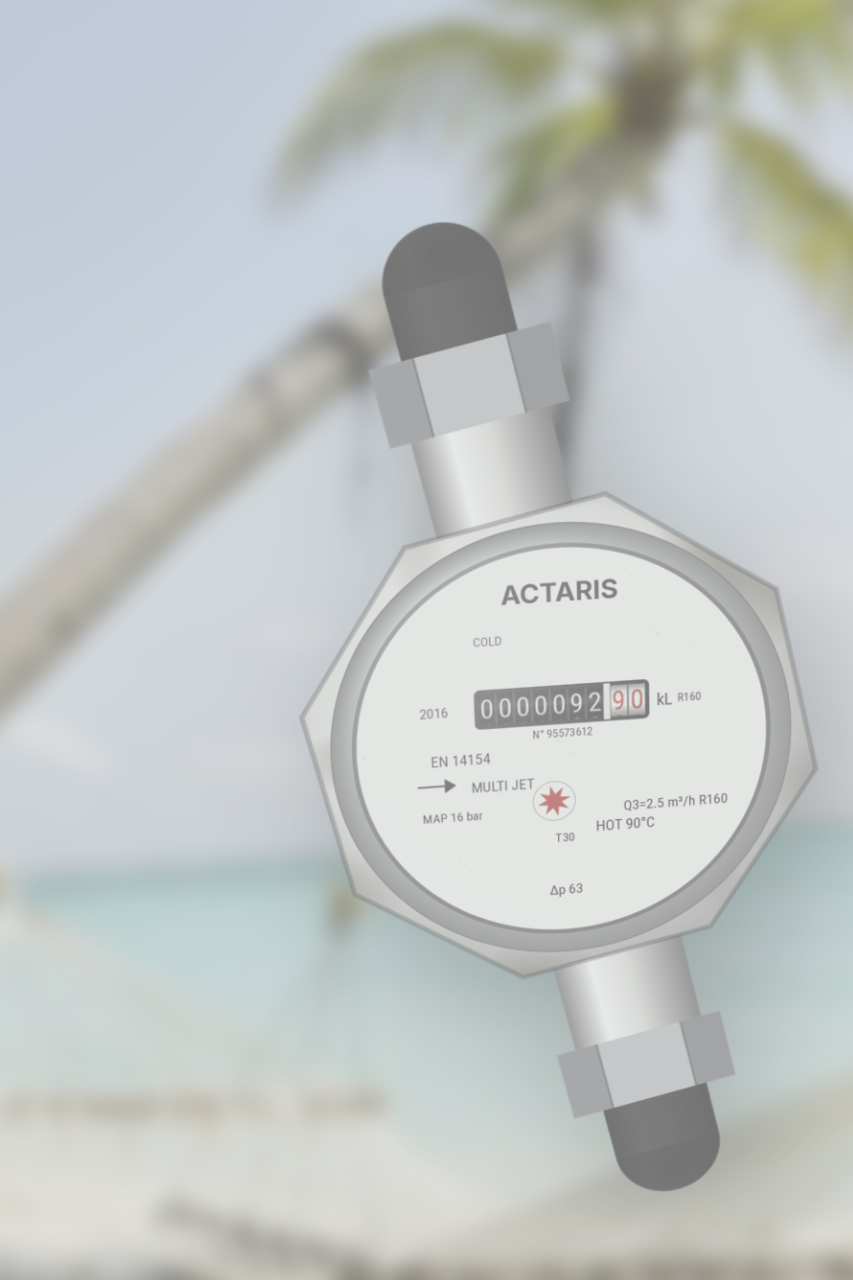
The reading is 92.90
